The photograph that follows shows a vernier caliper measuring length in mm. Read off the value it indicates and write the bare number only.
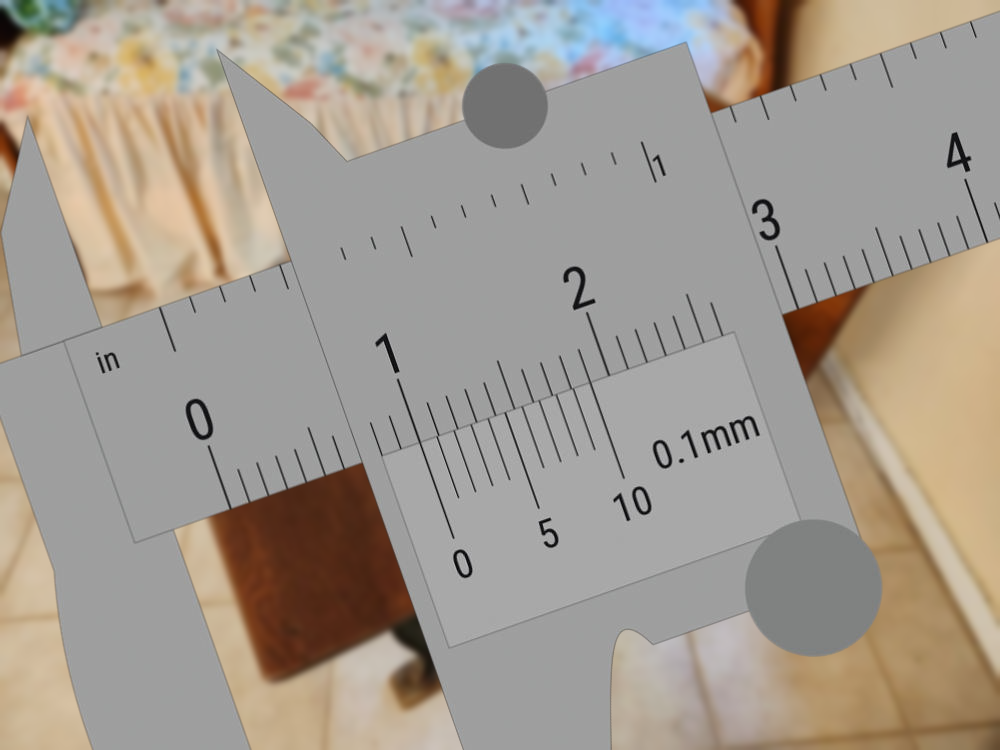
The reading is 10.0
